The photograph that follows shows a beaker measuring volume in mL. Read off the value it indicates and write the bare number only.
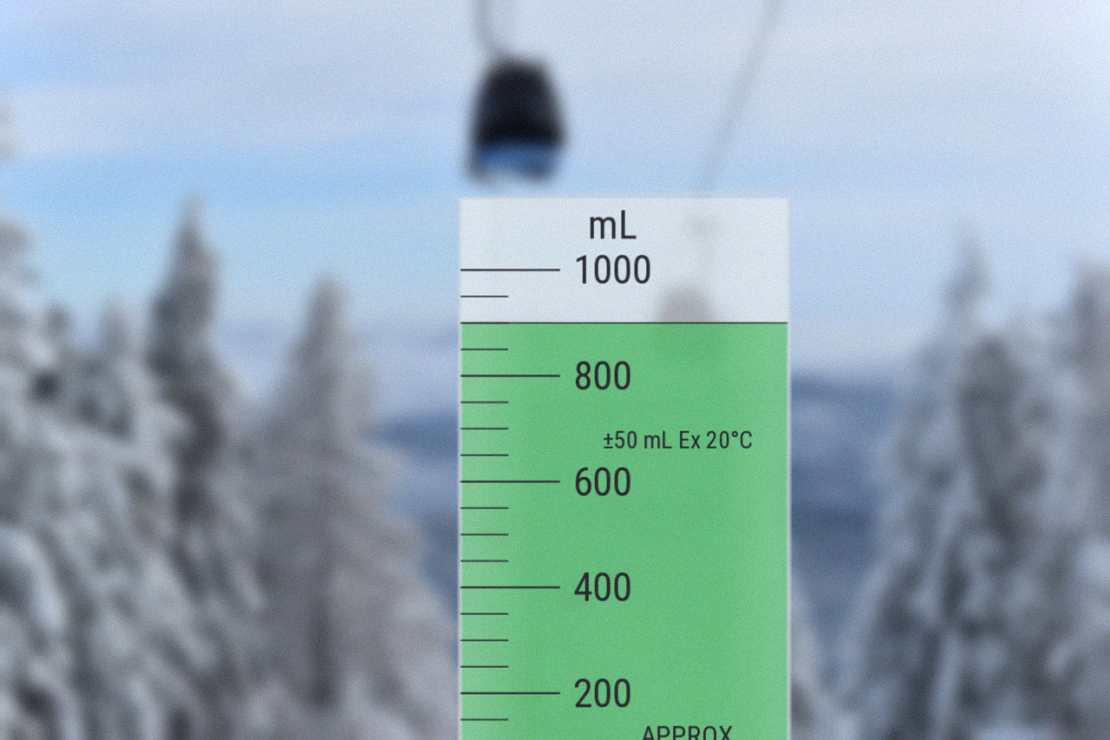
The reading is 900
